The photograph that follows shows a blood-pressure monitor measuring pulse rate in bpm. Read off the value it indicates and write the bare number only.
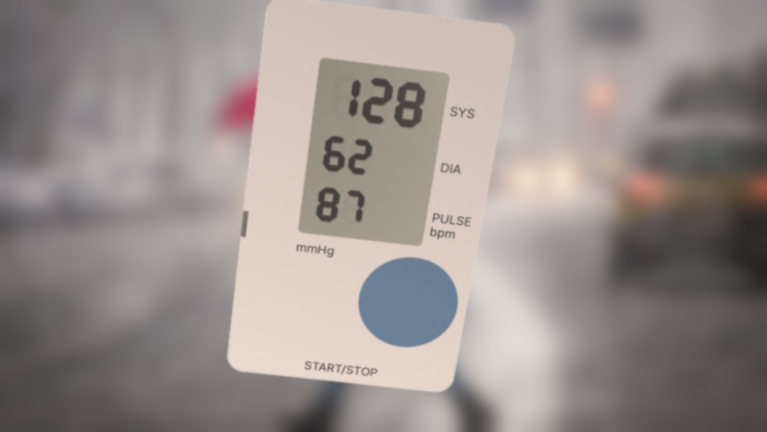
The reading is 87
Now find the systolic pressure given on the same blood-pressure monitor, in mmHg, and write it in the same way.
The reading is 128
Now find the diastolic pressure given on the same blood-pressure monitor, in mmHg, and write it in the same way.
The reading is 62
